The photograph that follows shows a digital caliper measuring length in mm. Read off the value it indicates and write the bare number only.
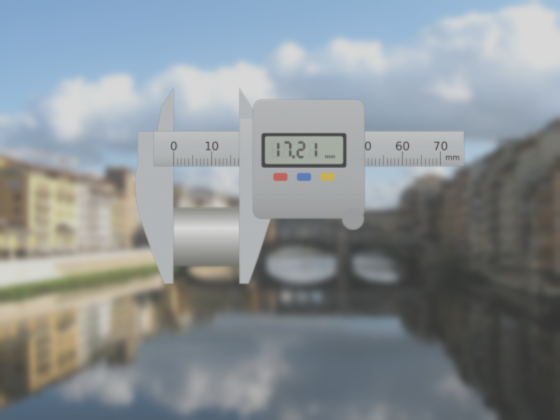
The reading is 17.21
